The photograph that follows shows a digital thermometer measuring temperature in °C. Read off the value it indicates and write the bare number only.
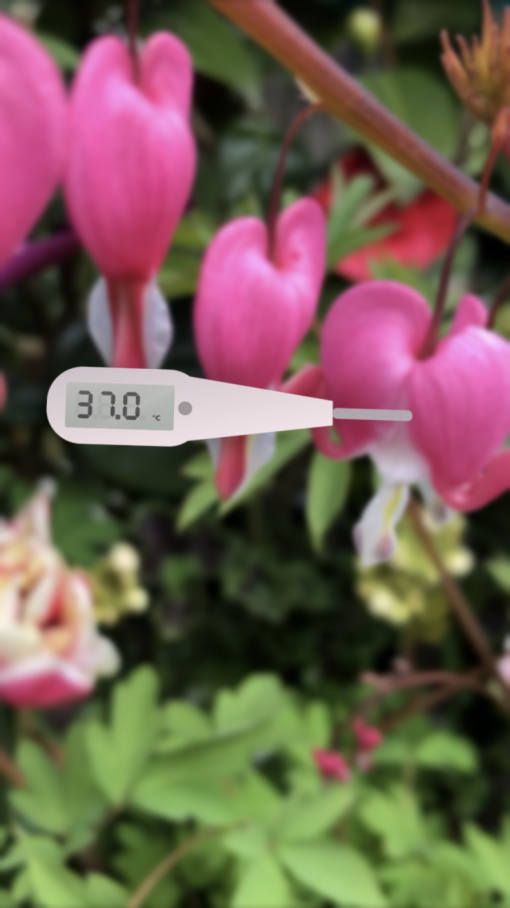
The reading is 37.0
